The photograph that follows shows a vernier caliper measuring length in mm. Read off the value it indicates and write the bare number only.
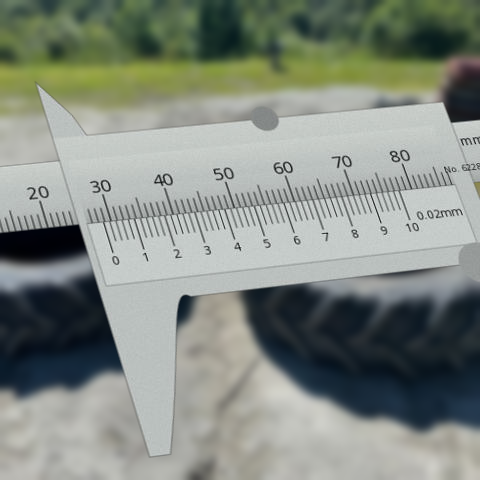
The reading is 28.8
